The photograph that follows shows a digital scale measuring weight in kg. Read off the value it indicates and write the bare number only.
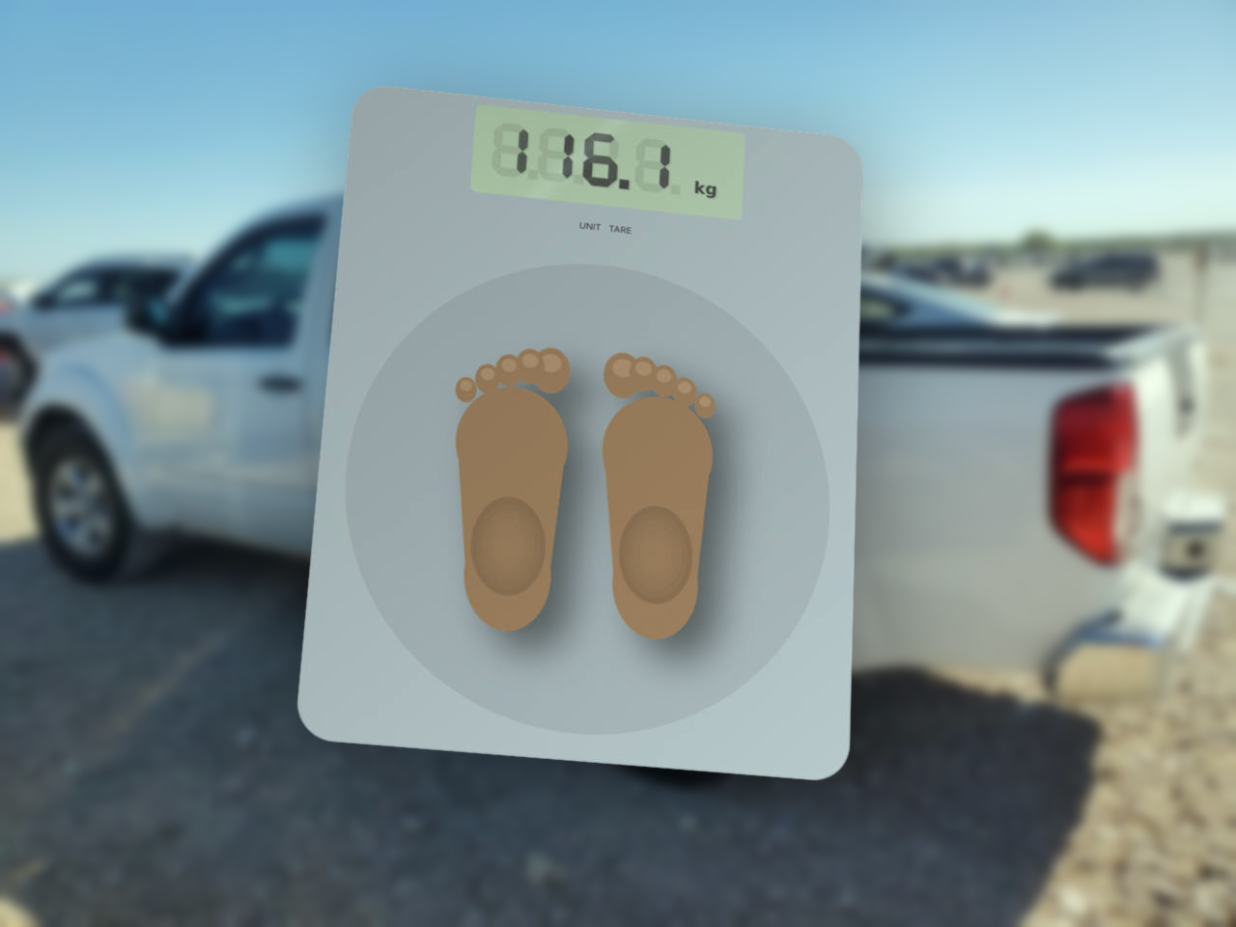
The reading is 116.1
